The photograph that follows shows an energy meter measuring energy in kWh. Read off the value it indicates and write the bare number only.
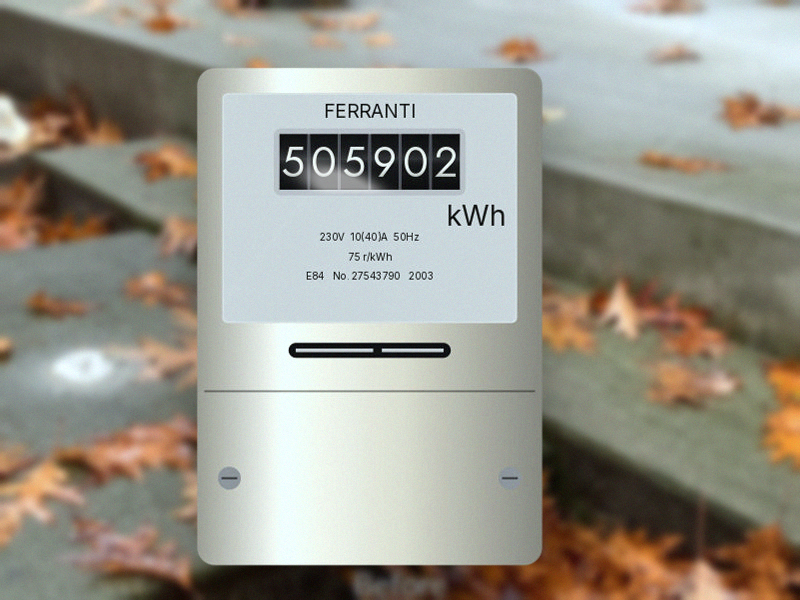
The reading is 505902
